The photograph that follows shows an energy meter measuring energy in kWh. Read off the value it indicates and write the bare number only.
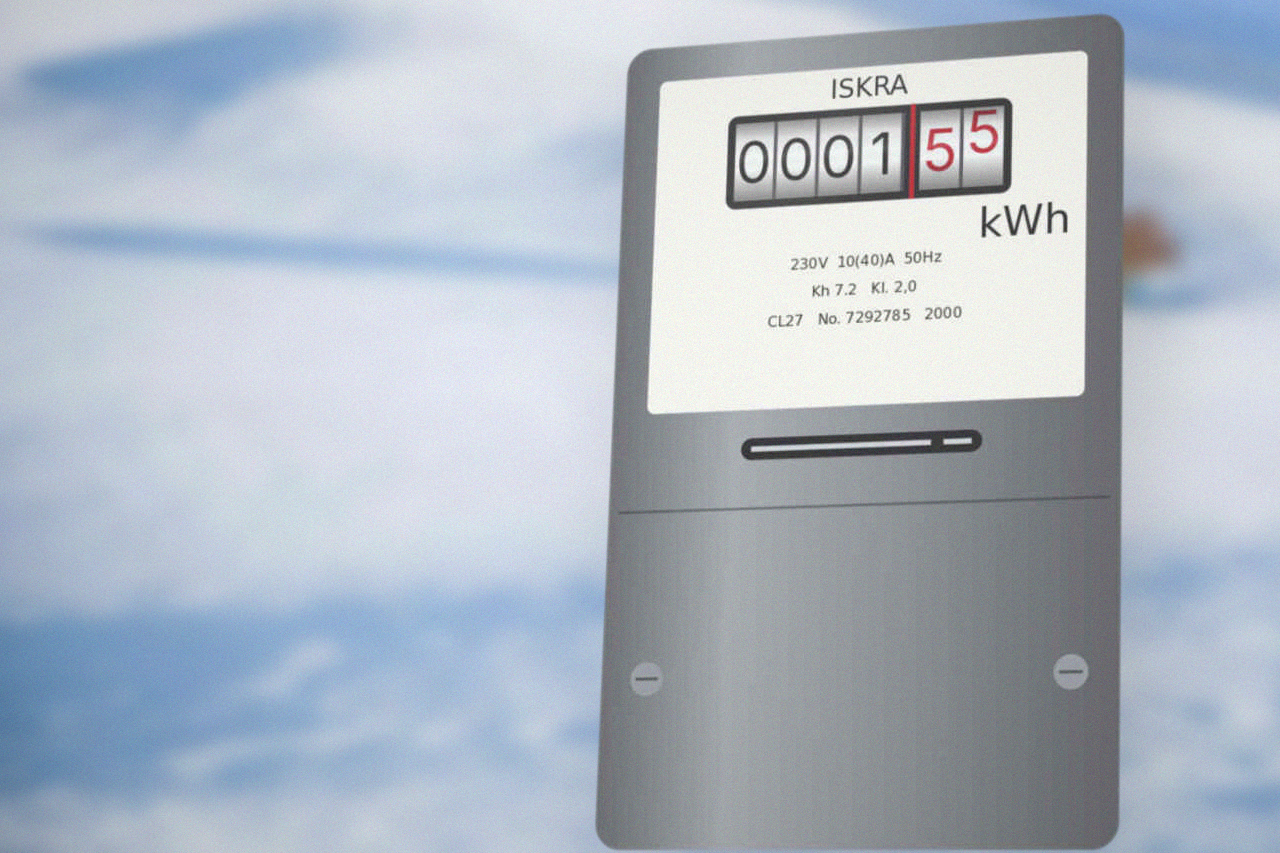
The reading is 1.55
